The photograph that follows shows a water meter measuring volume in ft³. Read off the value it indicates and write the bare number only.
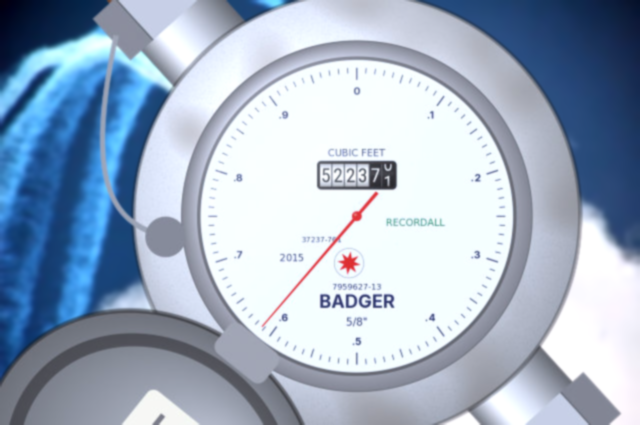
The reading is 522370.61
